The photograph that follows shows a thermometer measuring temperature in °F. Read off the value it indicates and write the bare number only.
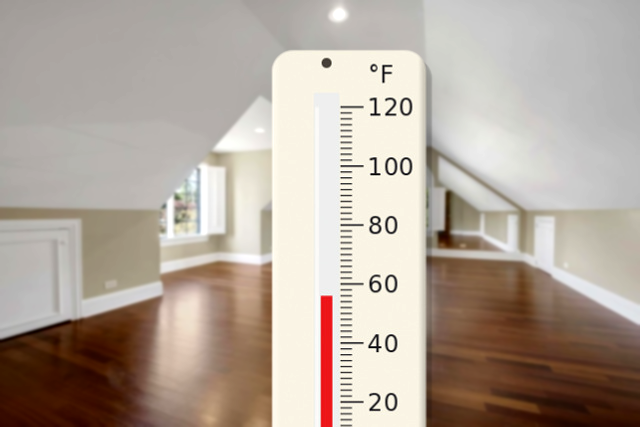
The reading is 56
